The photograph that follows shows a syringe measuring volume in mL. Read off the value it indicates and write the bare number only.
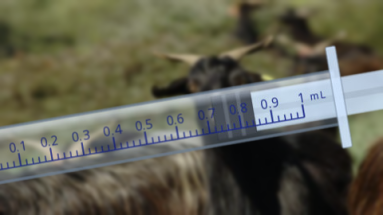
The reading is 0.72
